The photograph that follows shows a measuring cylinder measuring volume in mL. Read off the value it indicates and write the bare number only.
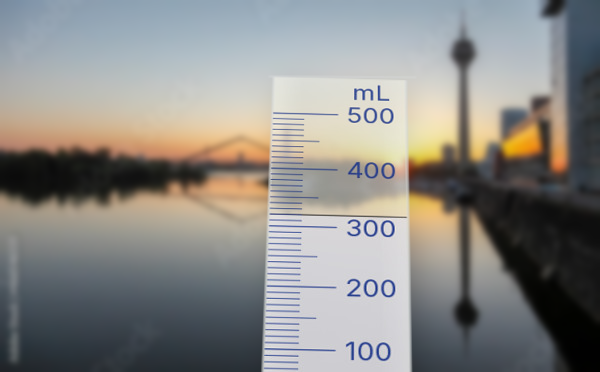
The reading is 320
